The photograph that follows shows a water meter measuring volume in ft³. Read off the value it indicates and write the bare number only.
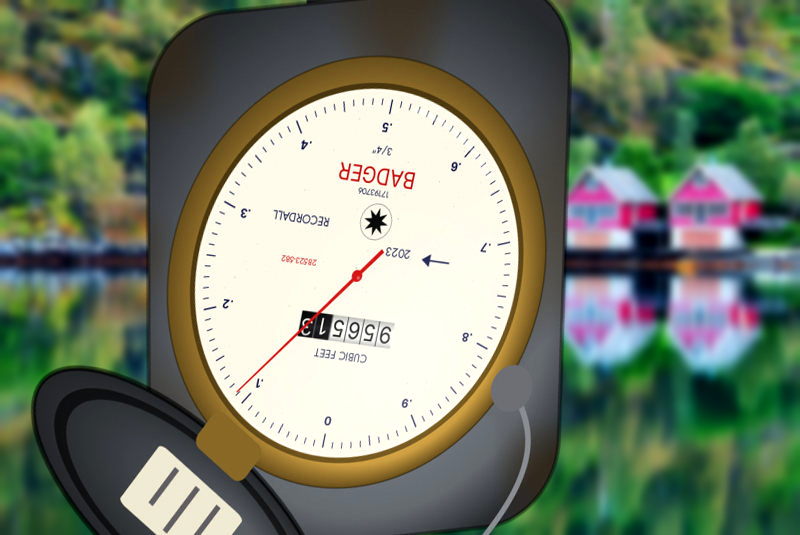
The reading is 956513.11
